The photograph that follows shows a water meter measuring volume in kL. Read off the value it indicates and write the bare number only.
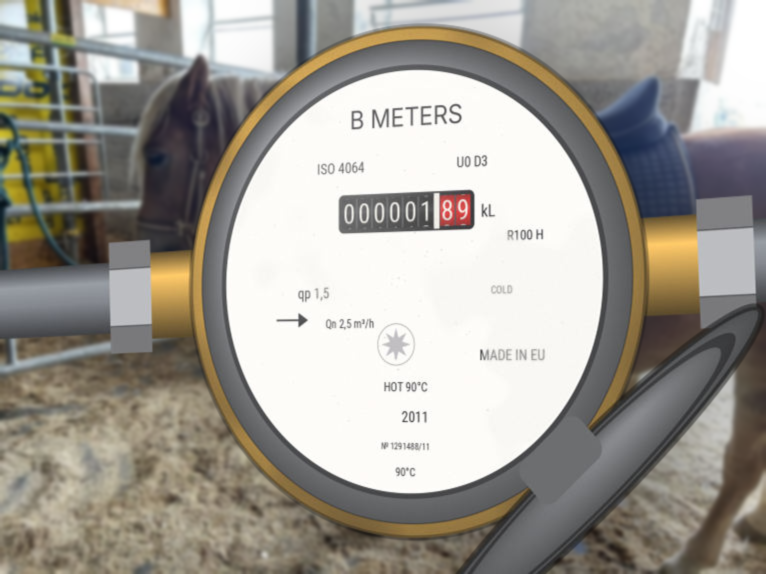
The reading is 1.89
